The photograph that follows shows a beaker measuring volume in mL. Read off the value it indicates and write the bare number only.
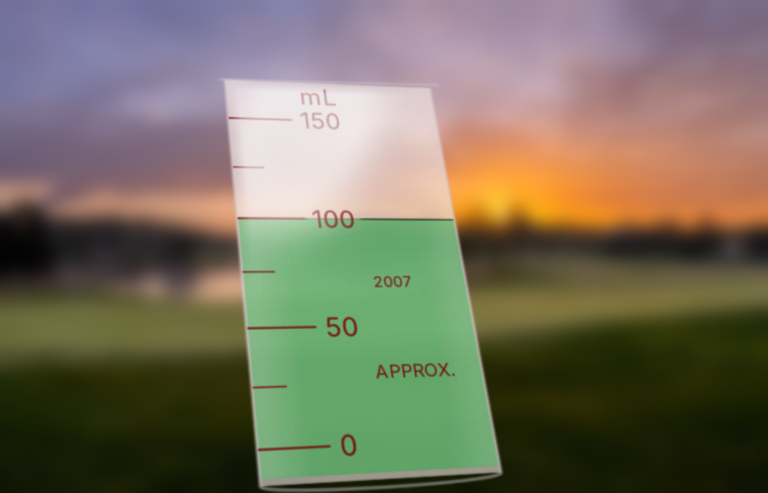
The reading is 100
